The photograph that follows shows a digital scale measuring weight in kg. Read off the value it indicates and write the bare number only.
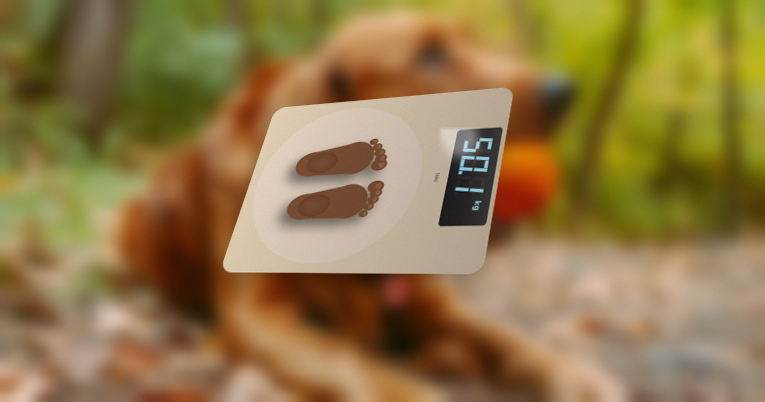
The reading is 50.1
